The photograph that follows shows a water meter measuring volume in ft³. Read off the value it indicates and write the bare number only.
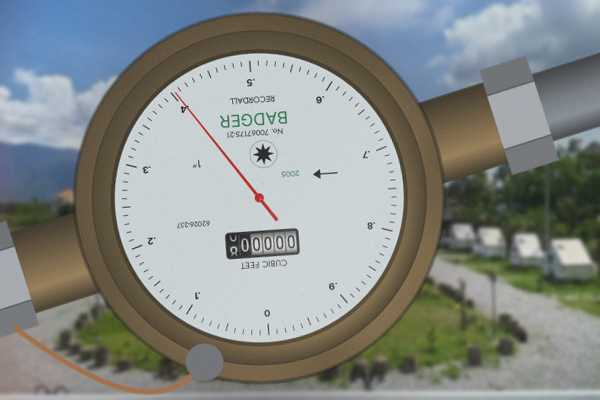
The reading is 8.40
